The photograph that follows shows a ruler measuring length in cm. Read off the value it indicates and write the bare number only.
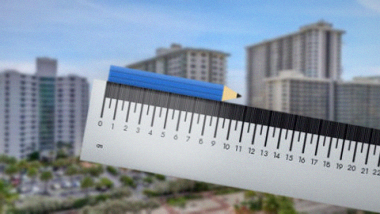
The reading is 10.5
